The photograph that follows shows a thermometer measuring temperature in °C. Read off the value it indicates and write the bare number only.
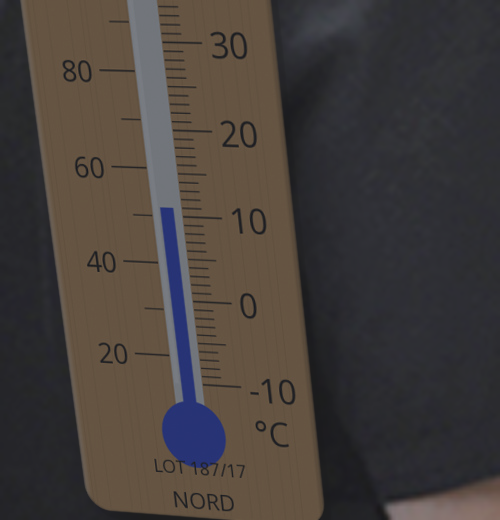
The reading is 11
